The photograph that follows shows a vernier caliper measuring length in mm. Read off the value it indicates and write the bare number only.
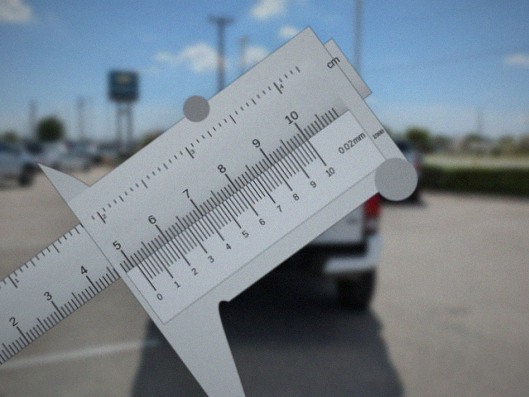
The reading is 51.0
